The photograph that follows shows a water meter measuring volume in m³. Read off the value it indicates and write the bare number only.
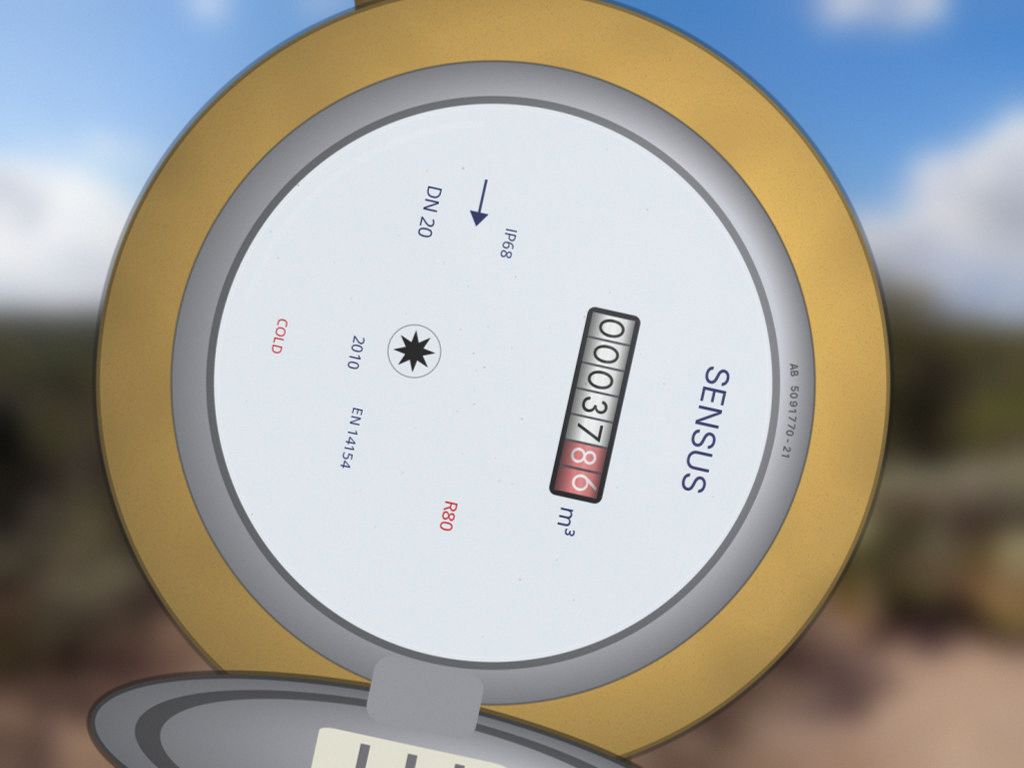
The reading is 37.86
